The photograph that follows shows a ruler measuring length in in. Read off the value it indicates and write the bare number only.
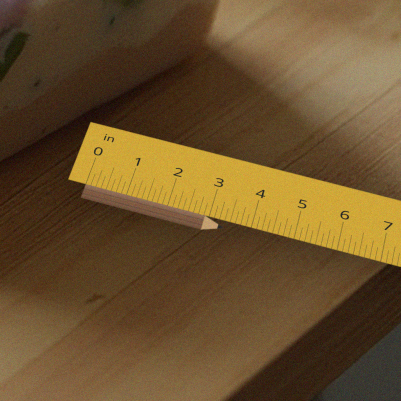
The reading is 3.375
